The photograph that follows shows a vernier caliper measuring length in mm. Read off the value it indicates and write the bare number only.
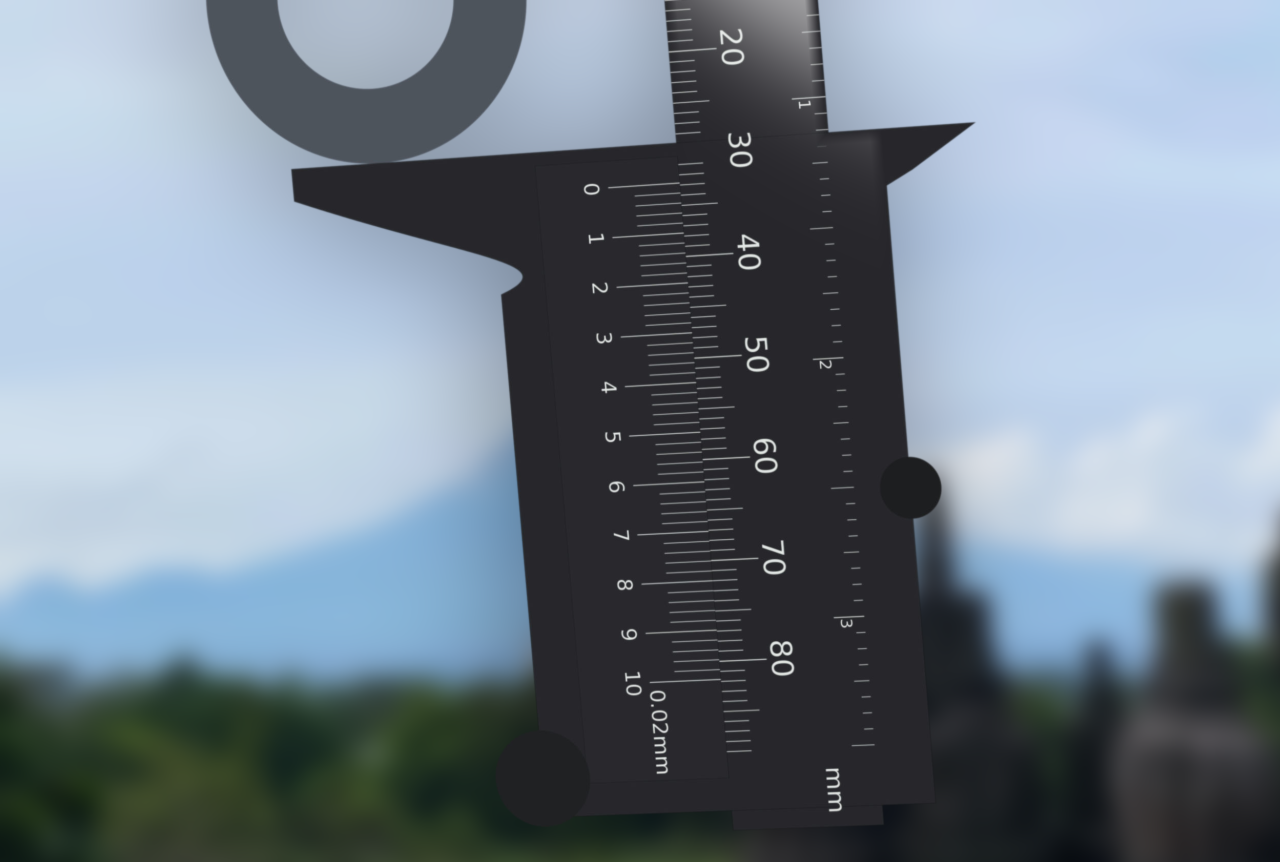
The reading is 32.8
